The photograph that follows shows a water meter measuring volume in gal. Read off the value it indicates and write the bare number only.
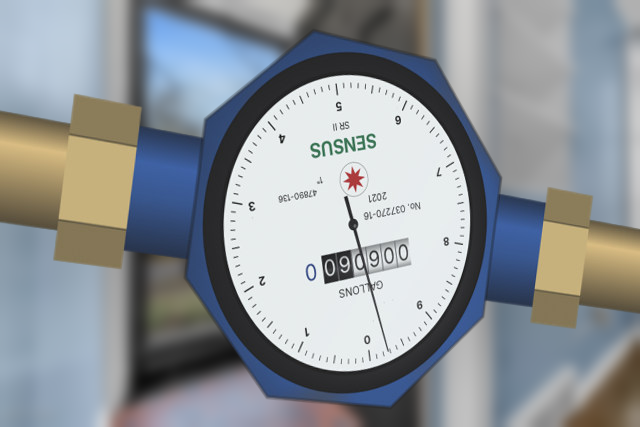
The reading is 60599.7
